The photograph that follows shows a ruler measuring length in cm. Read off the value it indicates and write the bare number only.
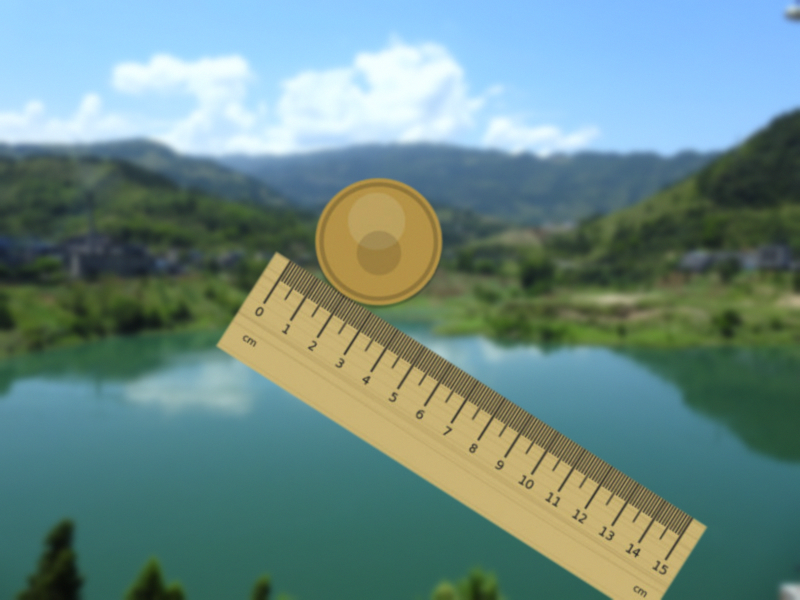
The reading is 4
